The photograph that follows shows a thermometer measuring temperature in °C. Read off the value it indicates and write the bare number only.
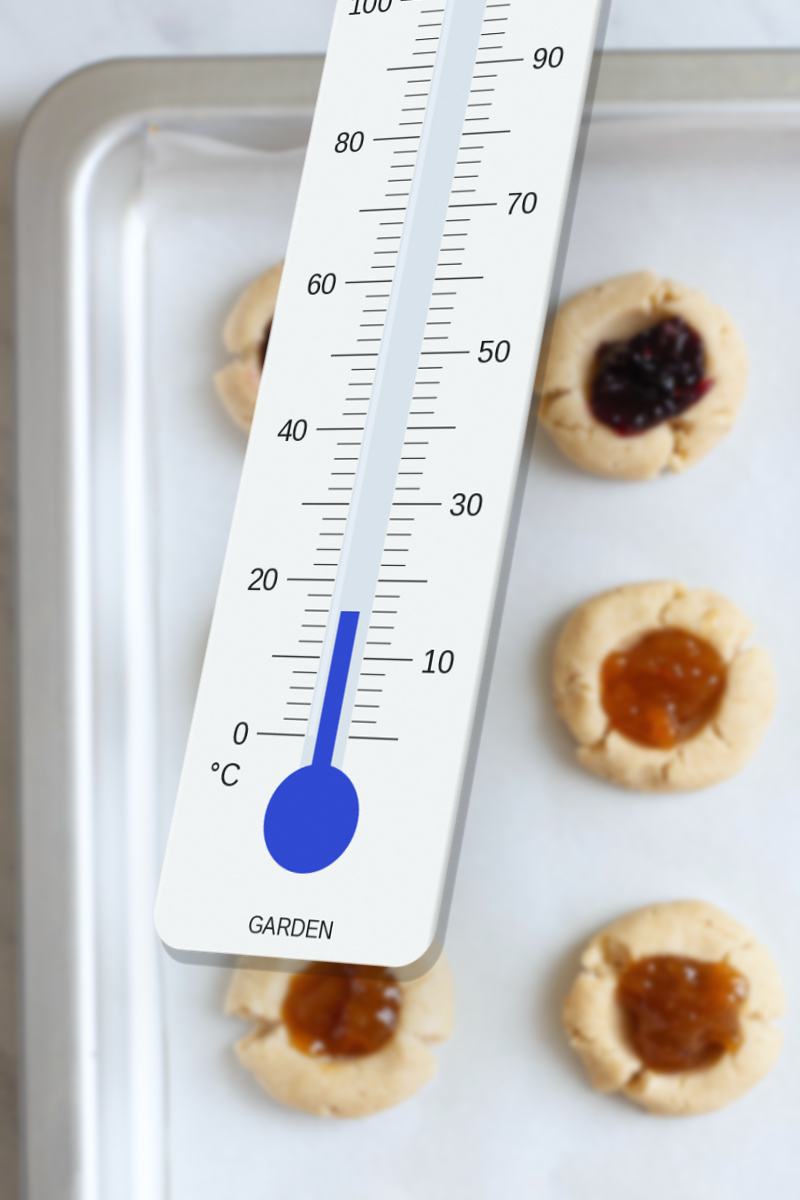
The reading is 16
